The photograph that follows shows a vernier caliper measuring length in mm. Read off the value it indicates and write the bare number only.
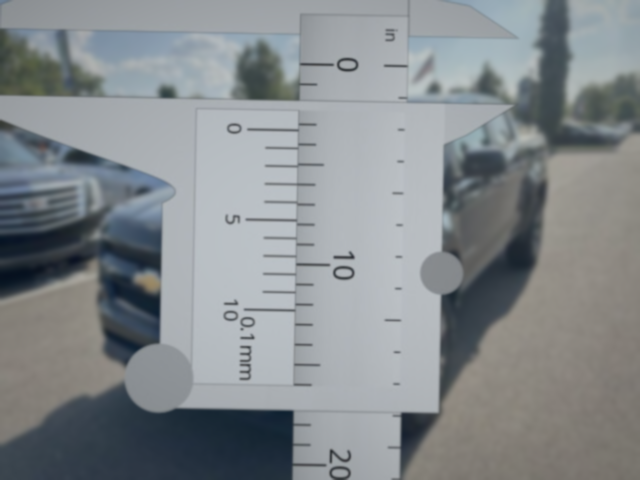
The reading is 3.3
